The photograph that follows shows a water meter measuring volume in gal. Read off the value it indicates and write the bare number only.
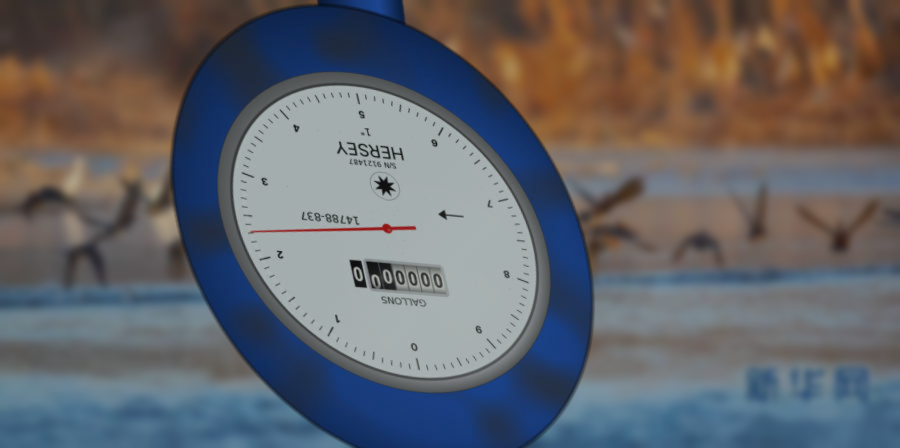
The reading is 2.3
